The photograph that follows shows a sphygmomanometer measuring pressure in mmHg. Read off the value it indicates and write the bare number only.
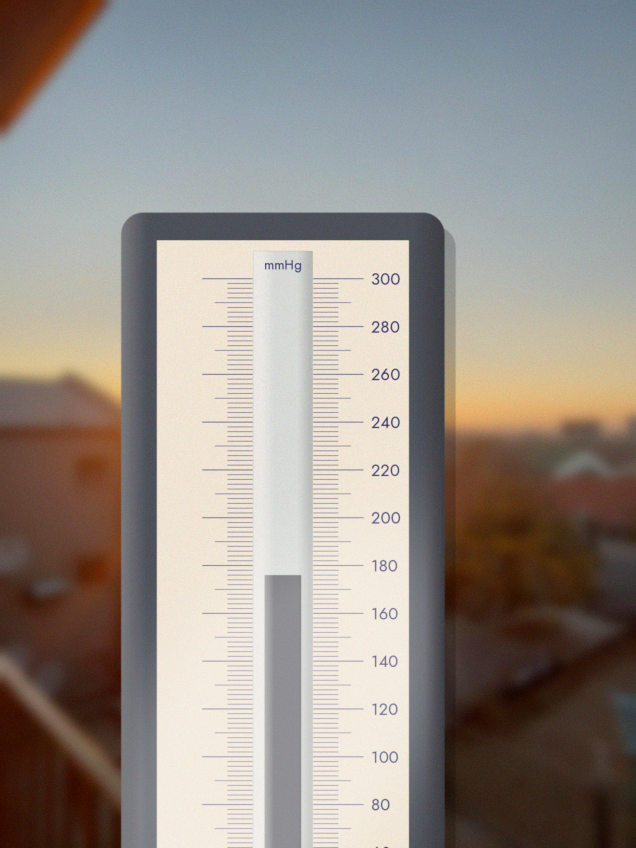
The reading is 176
